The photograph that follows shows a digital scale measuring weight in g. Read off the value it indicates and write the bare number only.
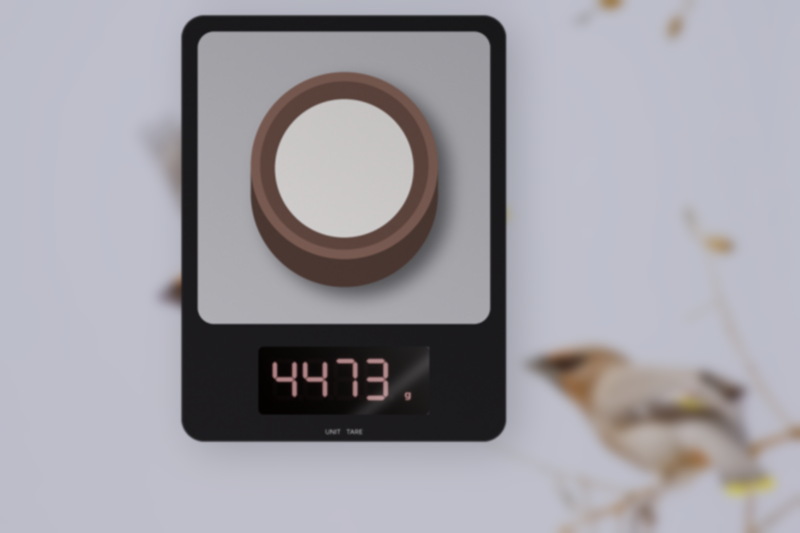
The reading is 4473
